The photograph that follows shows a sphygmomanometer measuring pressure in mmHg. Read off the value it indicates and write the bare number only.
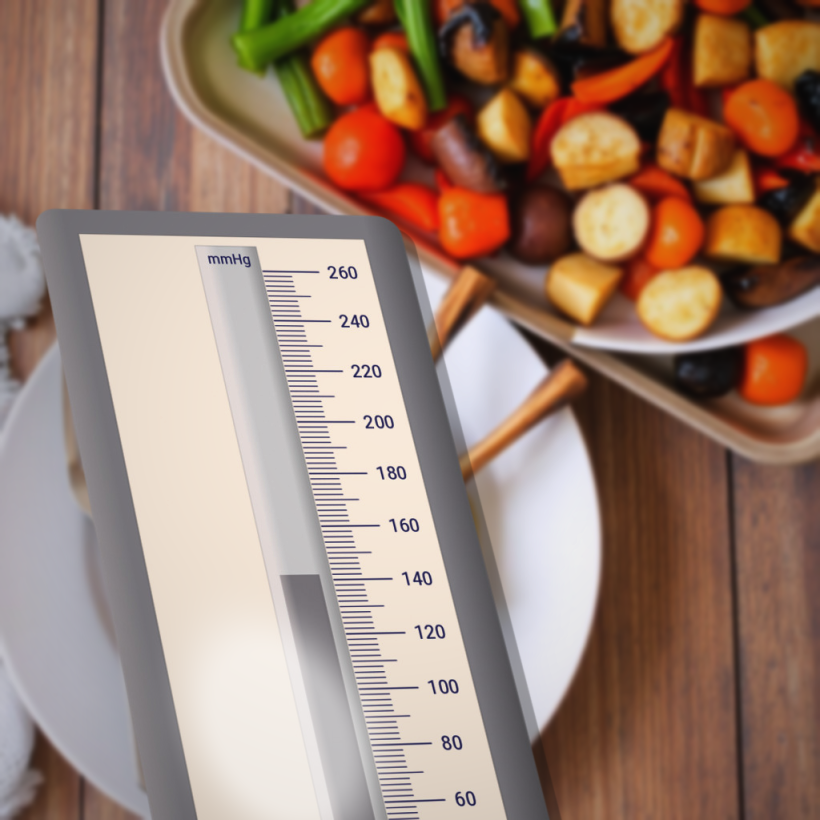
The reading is 142
